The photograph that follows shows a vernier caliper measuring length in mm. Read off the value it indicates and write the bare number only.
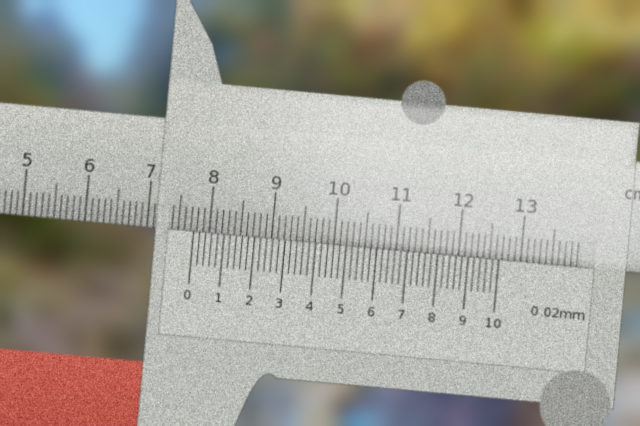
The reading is 77.5
